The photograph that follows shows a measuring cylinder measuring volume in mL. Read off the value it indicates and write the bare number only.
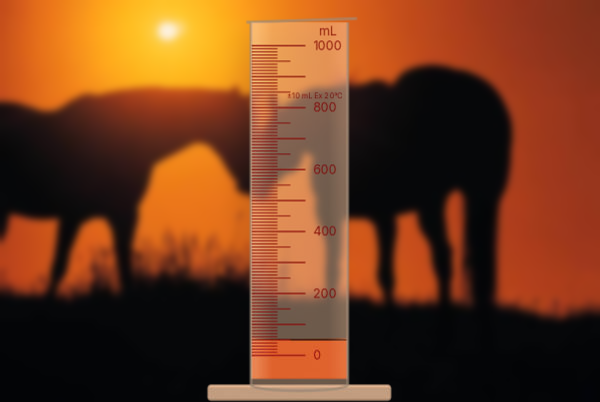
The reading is 50
